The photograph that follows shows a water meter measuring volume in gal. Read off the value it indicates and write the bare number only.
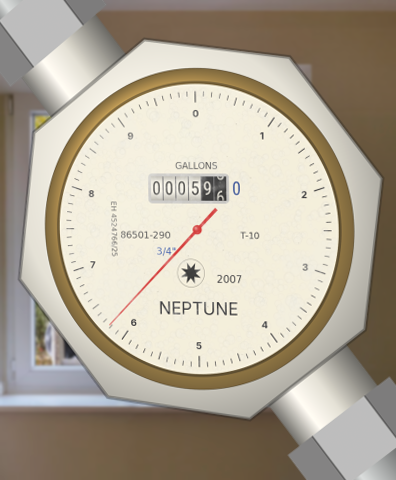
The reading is 5956.2
